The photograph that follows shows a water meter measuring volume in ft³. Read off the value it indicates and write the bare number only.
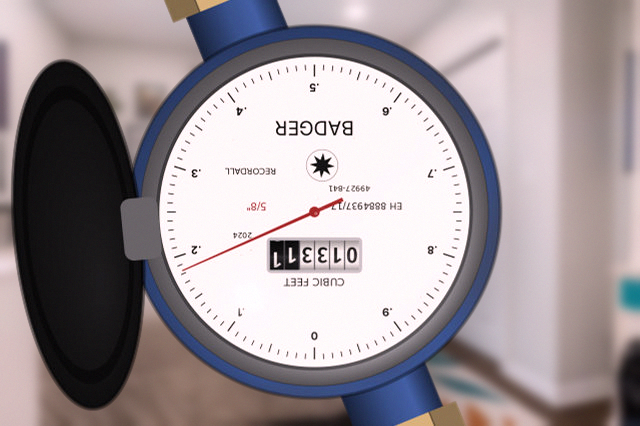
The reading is 13311.18
